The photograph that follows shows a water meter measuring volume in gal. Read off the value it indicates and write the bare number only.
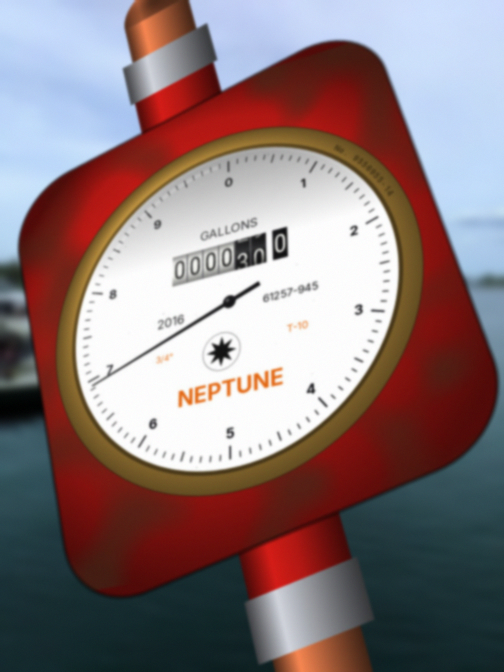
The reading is 296.9
